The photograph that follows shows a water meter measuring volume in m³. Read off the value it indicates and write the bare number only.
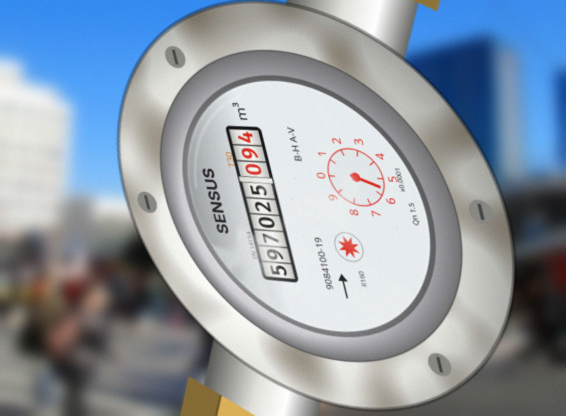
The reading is 597025.0945
